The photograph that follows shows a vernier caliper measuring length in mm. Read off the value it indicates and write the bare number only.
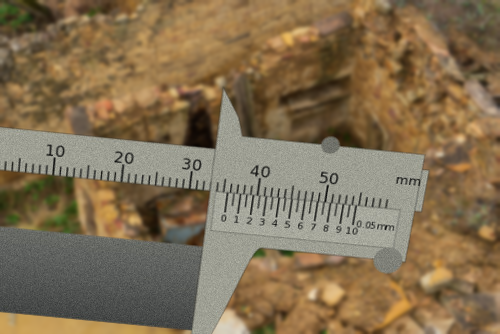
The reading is 35.6
